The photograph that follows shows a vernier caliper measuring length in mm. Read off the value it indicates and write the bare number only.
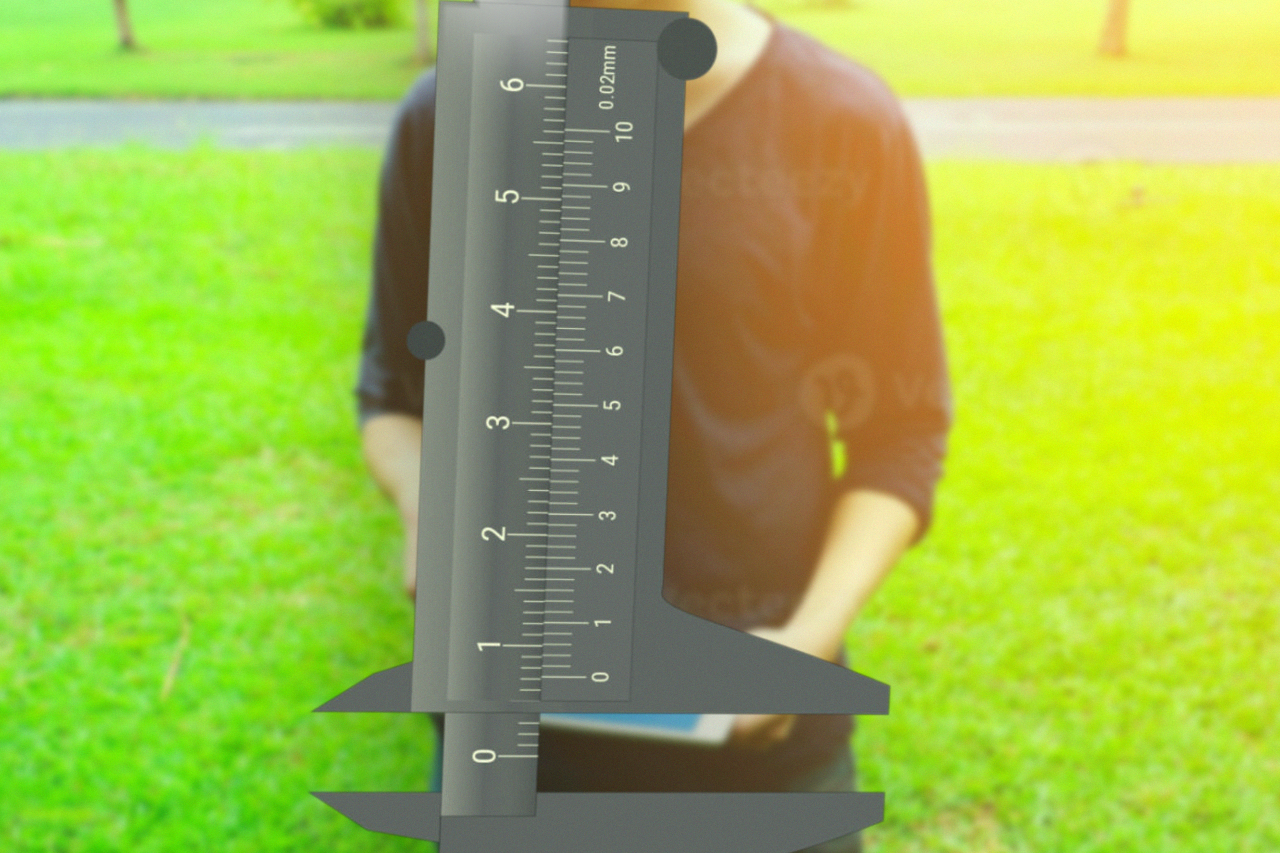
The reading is 7.2
